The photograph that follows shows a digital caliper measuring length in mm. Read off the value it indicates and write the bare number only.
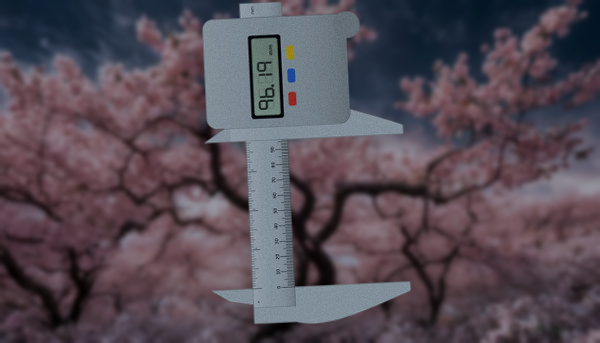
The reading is 96.19
